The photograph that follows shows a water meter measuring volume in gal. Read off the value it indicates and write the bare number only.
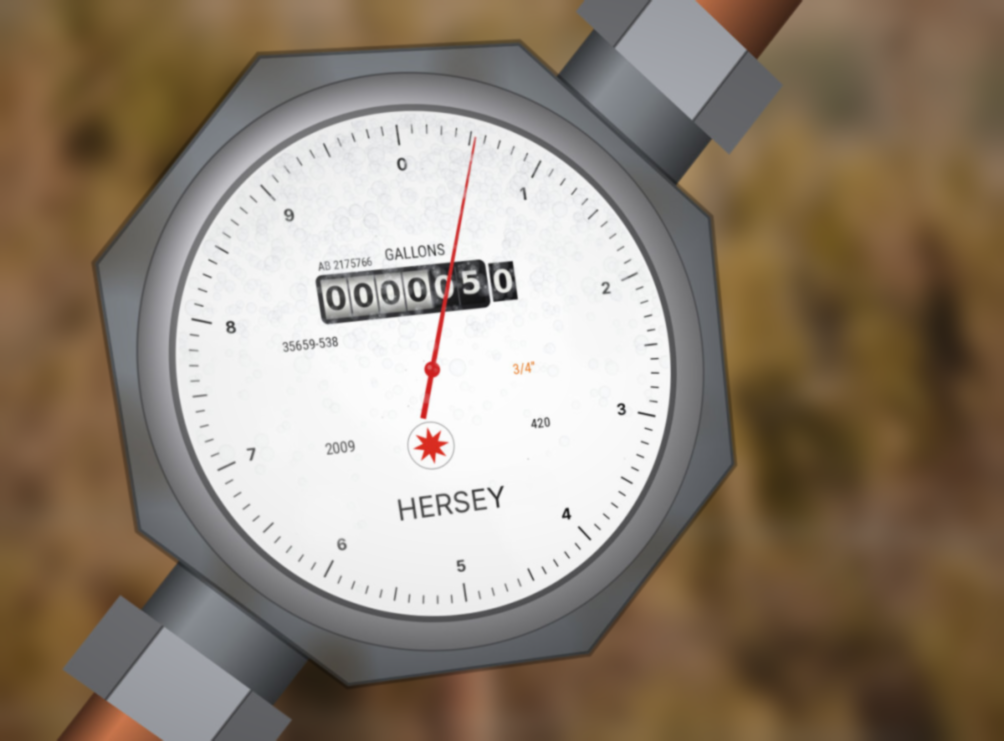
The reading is 50.5
